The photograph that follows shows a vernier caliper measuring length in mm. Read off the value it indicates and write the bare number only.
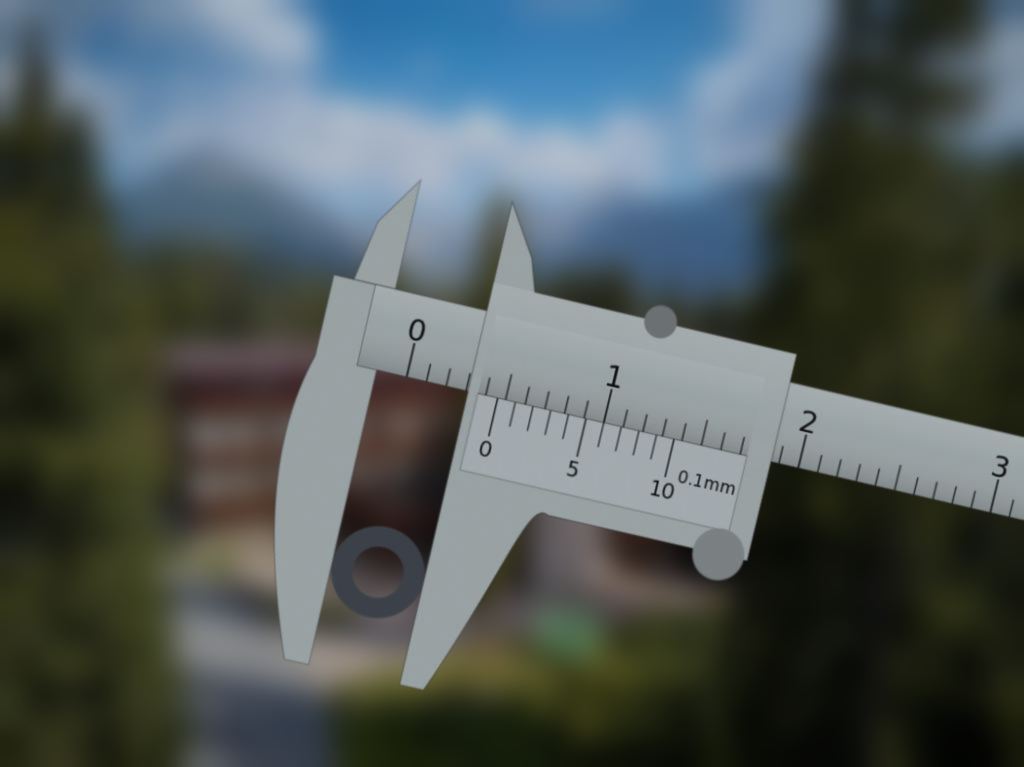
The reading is 4.6
